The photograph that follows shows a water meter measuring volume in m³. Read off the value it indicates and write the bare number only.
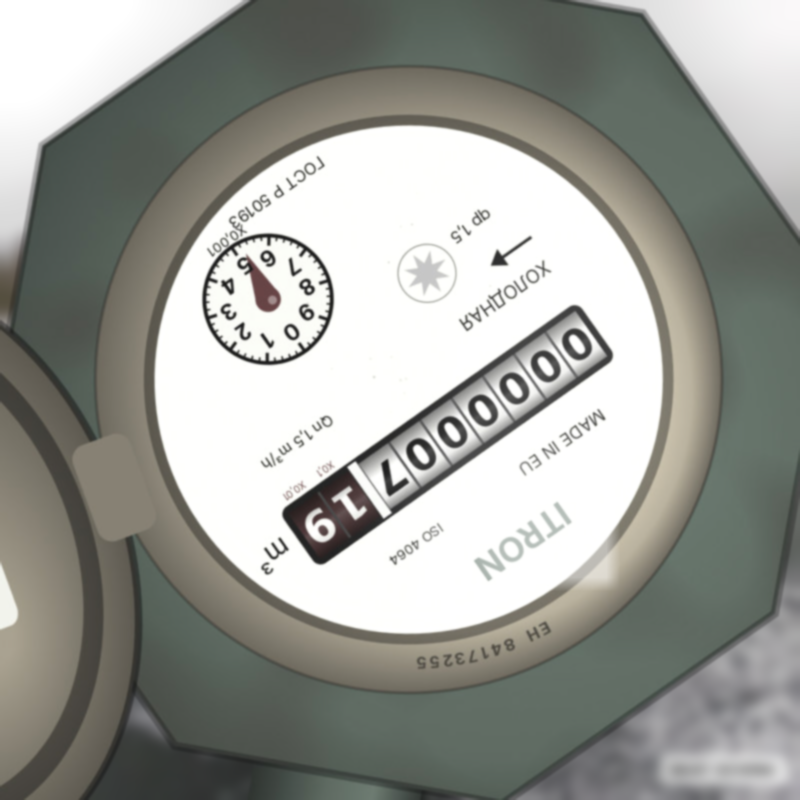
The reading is 7.195
